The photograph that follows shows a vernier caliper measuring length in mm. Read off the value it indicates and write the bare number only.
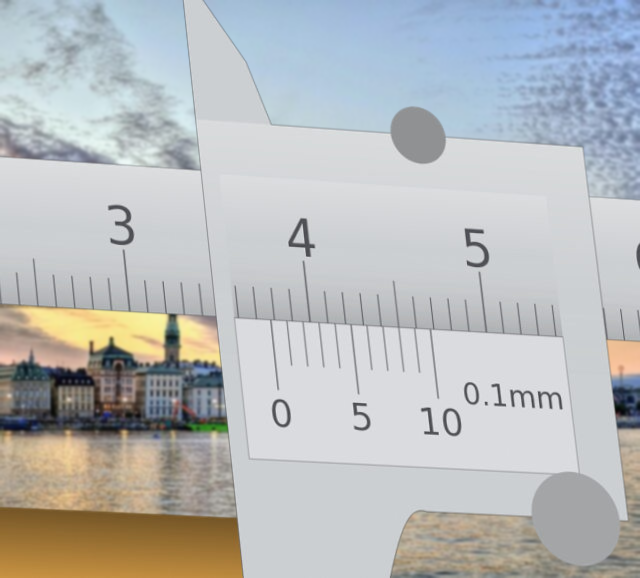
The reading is 37.8
